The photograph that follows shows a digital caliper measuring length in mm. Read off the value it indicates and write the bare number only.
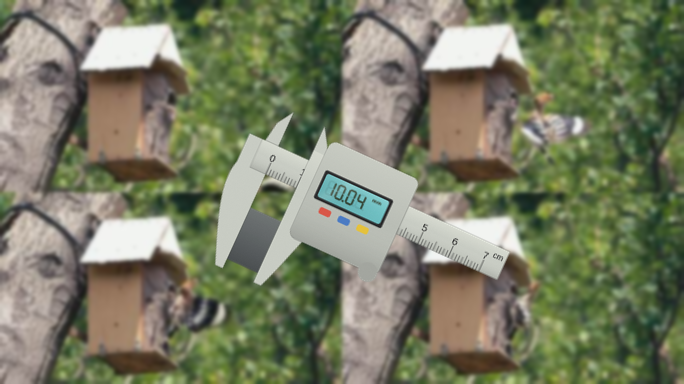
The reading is 10.04
